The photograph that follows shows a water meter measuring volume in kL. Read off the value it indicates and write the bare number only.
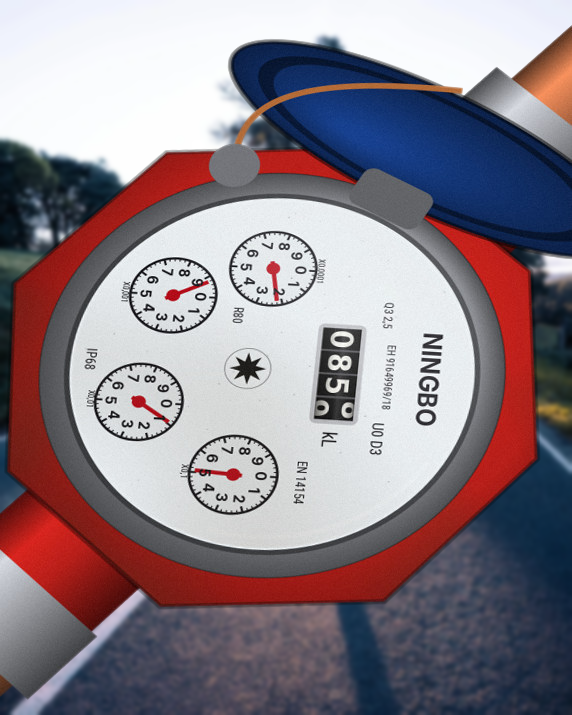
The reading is 858.5092
